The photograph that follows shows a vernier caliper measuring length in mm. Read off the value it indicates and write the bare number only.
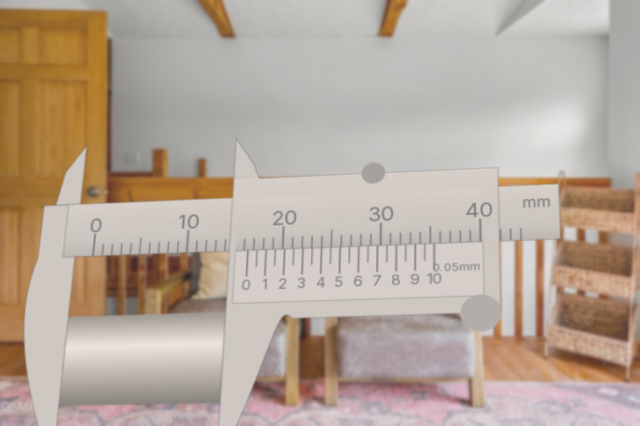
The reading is 16.4
